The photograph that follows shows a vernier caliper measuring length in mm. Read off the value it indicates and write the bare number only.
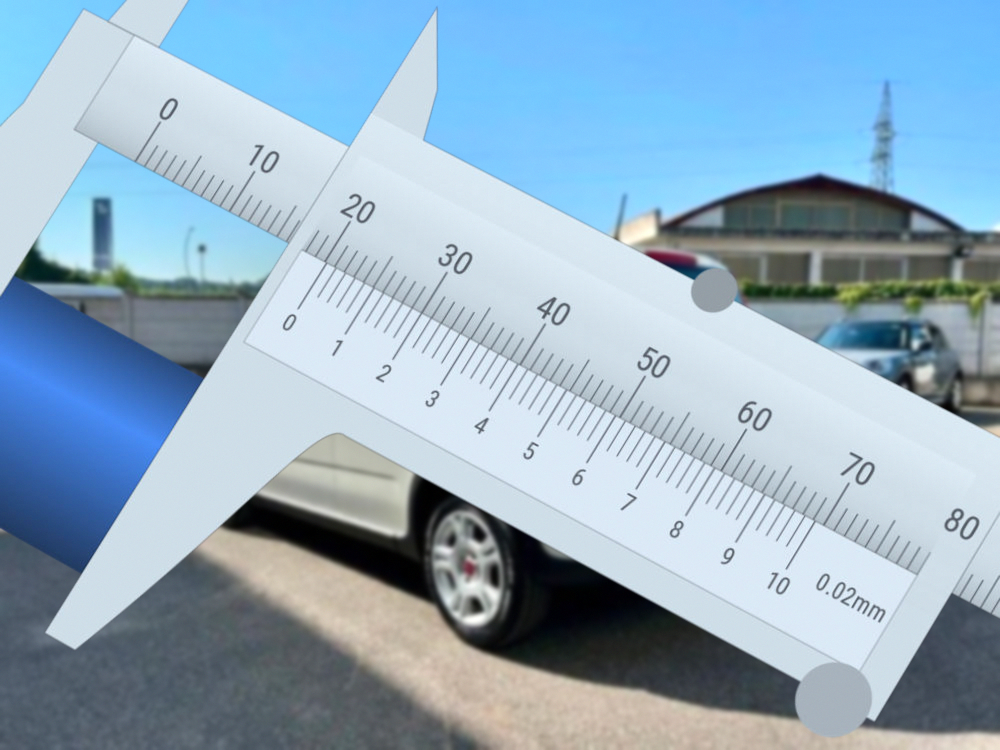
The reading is 20.2
